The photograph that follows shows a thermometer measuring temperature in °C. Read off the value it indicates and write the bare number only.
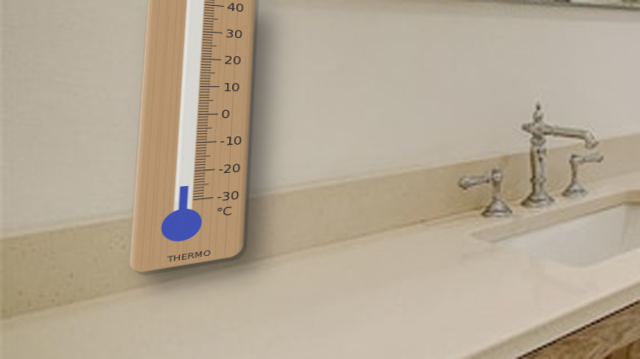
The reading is -25
